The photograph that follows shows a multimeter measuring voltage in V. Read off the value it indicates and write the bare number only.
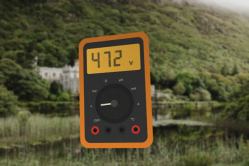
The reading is 472
